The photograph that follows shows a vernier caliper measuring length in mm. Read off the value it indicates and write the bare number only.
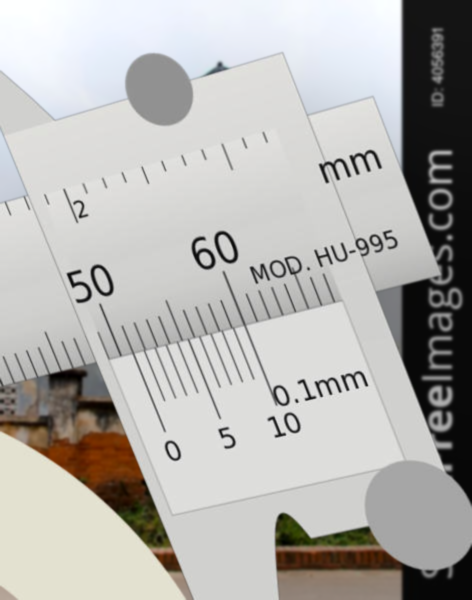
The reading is 51.0
